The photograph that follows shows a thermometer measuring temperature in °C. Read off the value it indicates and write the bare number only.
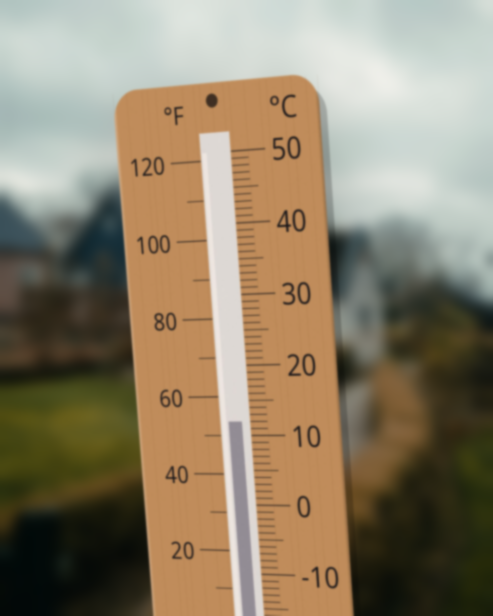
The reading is 12
